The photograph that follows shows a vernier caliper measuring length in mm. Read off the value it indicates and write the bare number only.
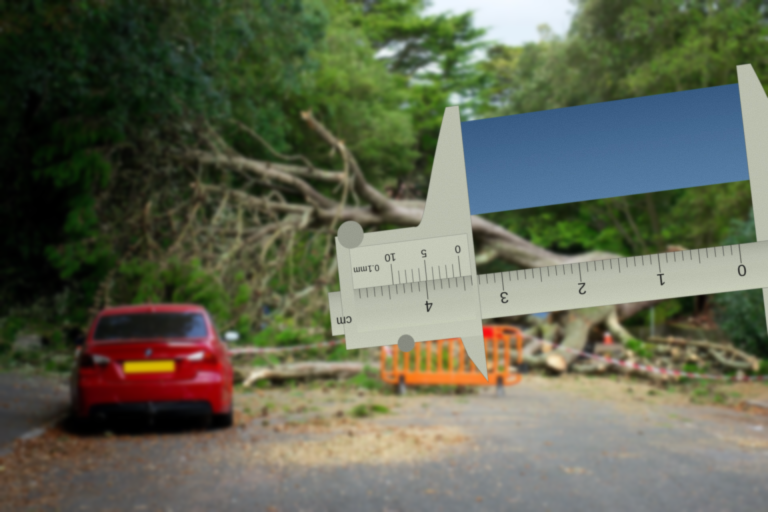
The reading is 35.4
